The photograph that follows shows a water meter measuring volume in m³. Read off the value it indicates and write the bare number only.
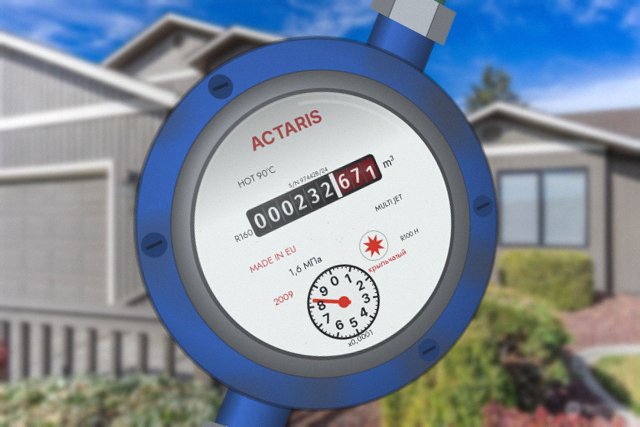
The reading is 232.6708
